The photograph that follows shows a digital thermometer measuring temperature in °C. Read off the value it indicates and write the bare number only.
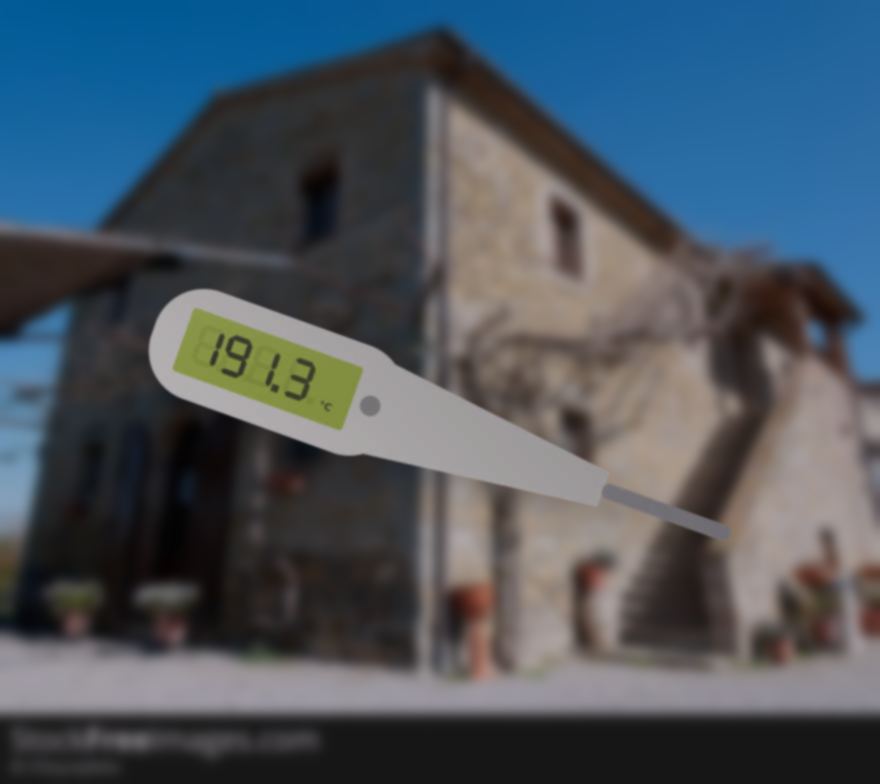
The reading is 191.3
